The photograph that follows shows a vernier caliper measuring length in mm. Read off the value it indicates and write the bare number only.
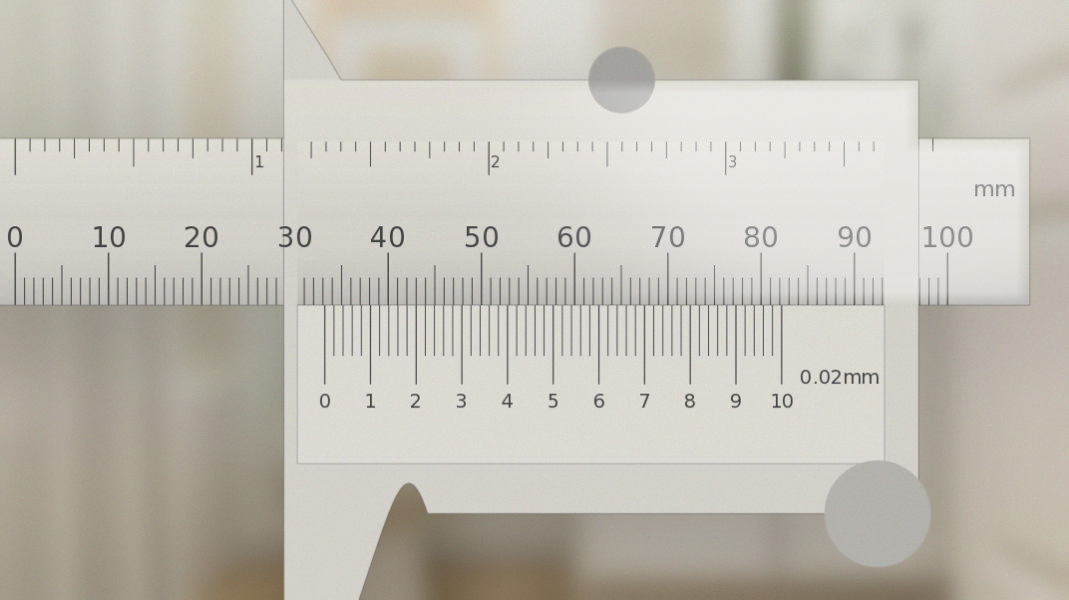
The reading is 33.2
